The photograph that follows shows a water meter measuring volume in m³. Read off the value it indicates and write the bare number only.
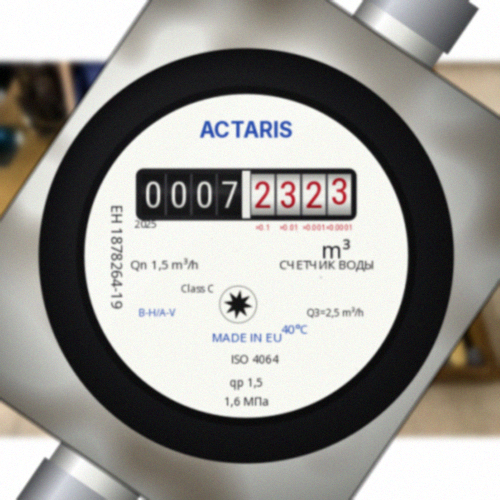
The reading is 7.2323
